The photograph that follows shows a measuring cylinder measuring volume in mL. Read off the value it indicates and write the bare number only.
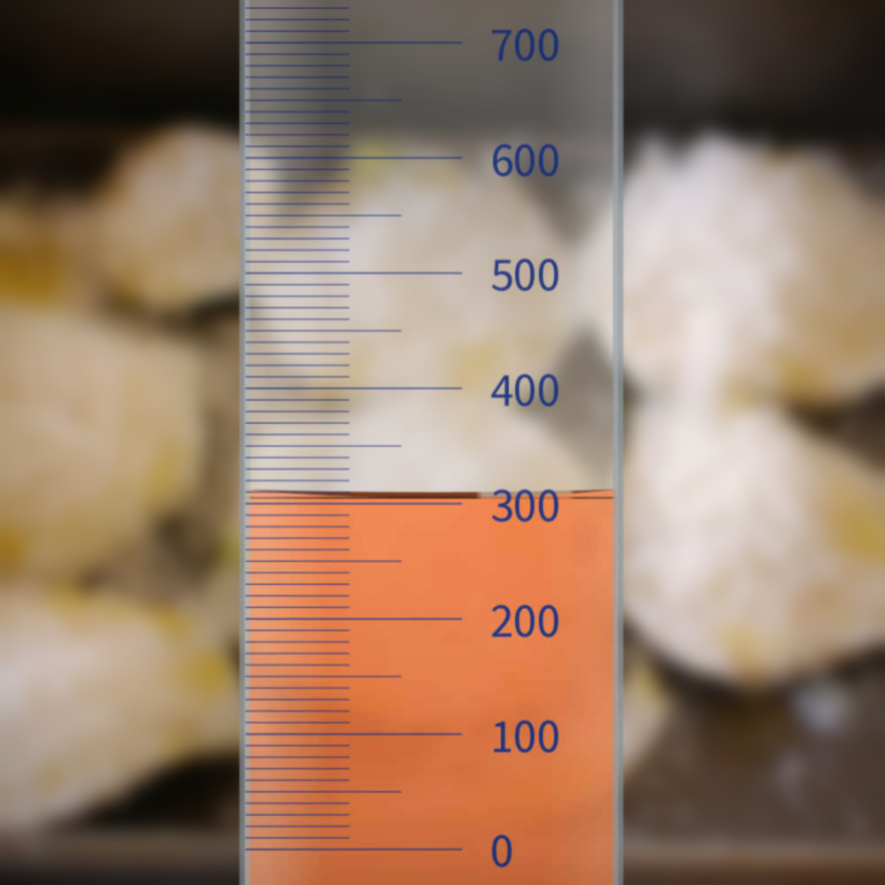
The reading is 305
